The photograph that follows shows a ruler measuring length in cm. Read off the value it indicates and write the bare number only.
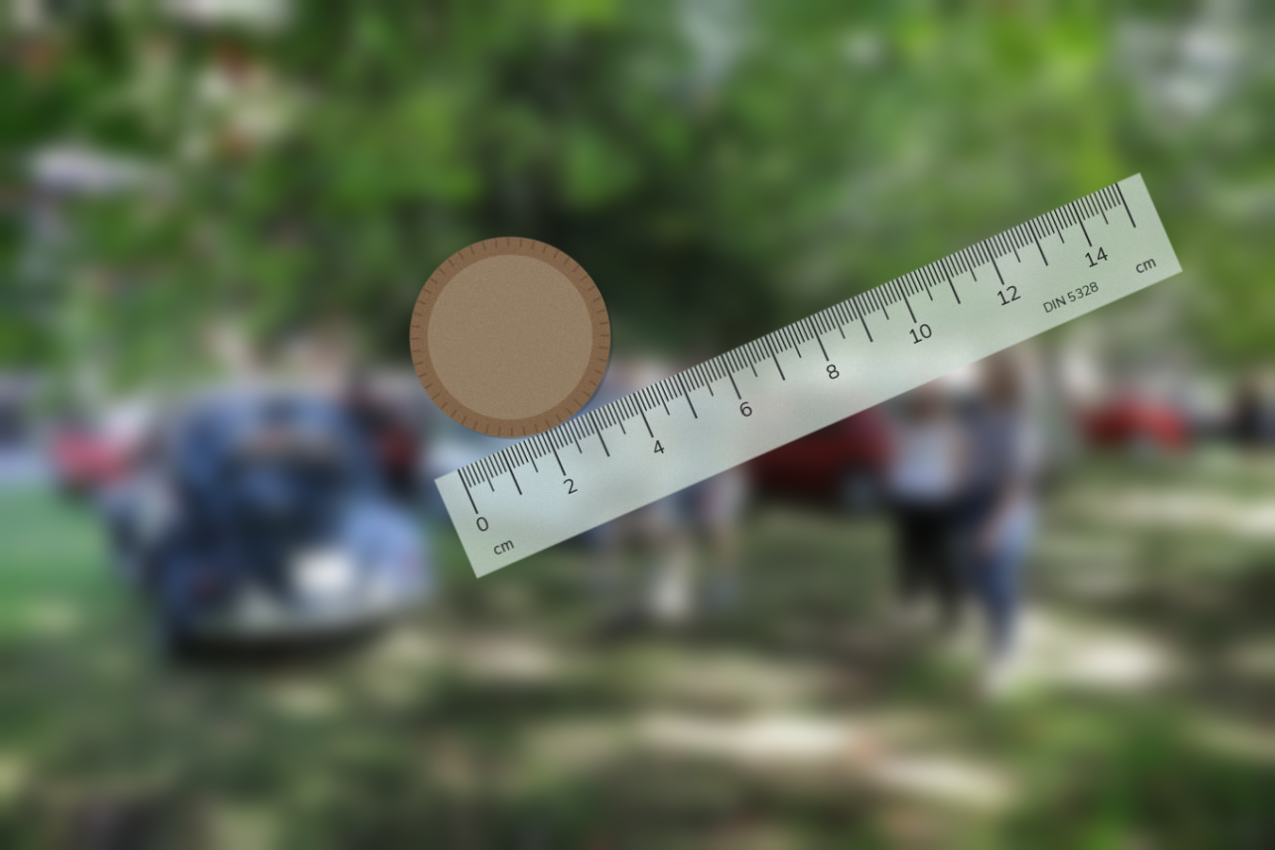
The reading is 4.2
